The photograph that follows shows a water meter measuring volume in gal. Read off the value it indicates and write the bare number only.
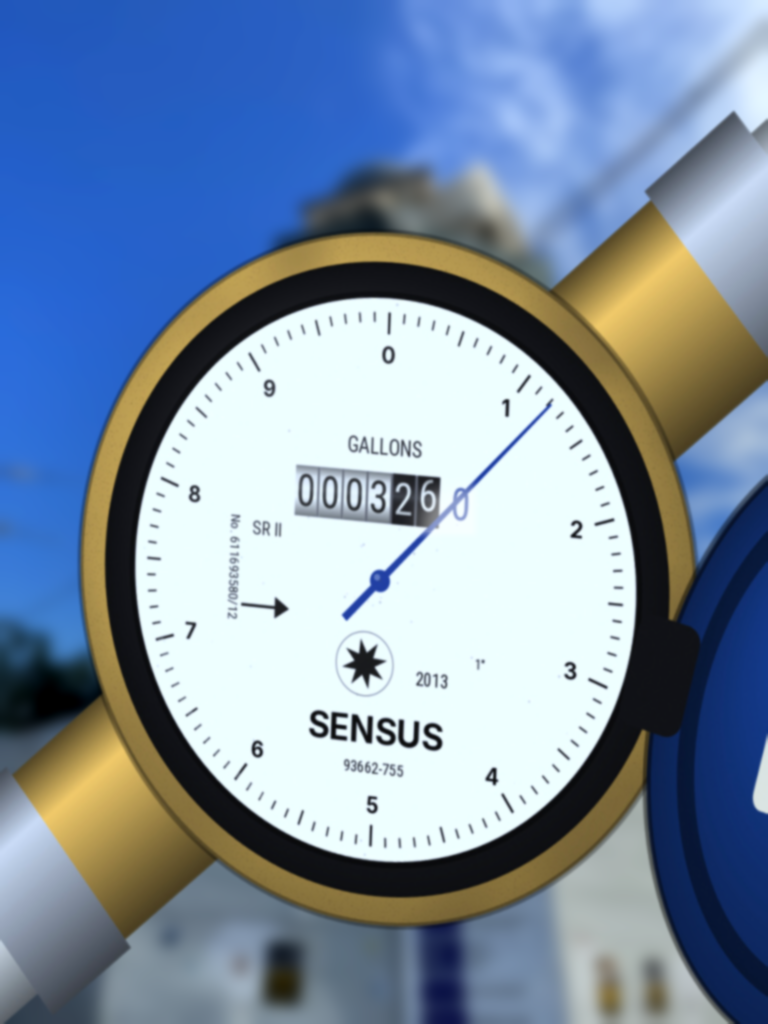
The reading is 3261.2
